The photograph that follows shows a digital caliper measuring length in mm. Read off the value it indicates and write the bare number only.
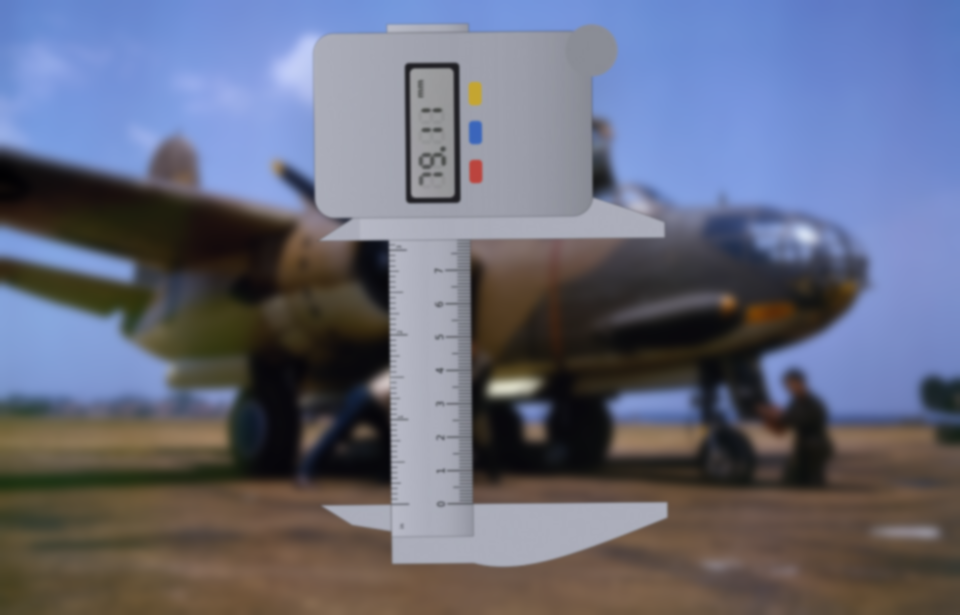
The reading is 79.11
